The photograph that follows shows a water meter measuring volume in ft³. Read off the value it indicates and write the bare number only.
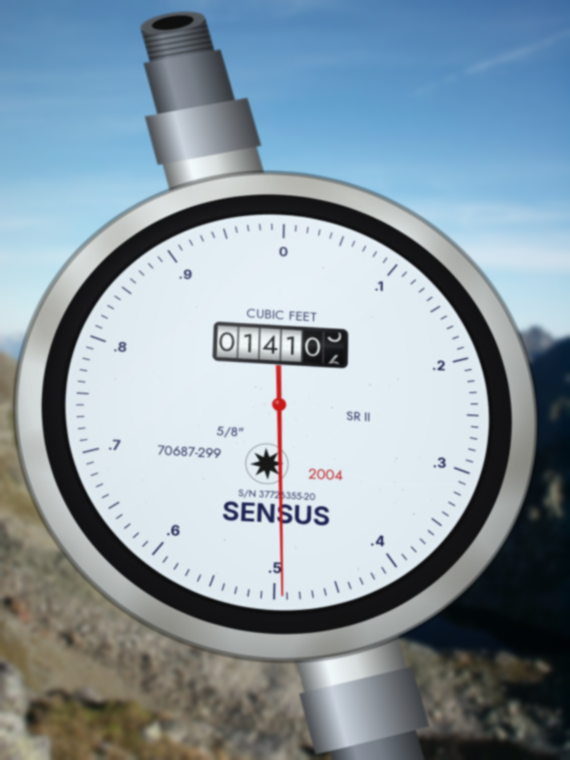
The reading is 14105.49
